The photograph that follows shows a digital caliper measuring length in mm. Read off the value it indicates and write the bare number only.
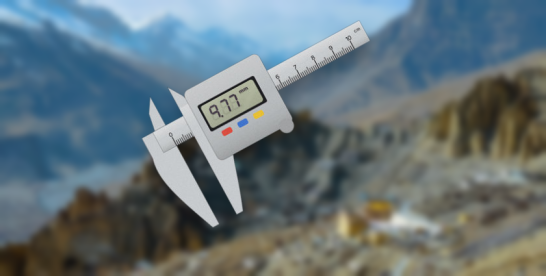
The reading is 9.77
